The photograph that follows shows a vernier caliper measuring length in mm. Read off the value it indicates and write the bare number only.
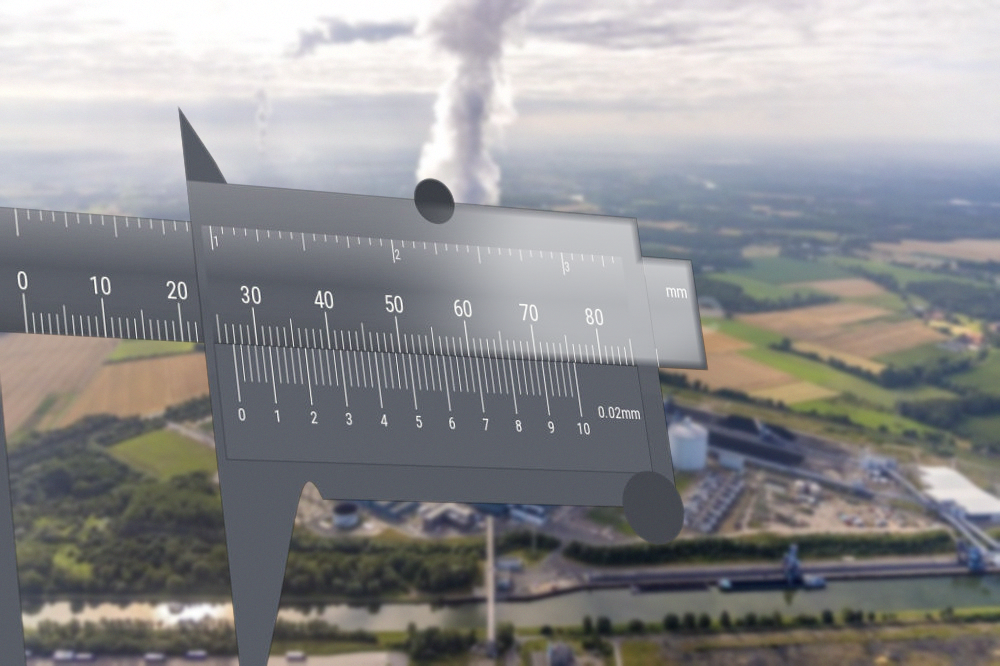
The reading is 26.8
